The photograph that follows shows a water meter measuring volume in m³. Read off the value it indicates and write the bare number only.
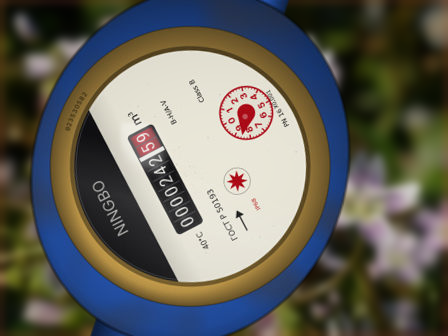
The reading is 242.598
